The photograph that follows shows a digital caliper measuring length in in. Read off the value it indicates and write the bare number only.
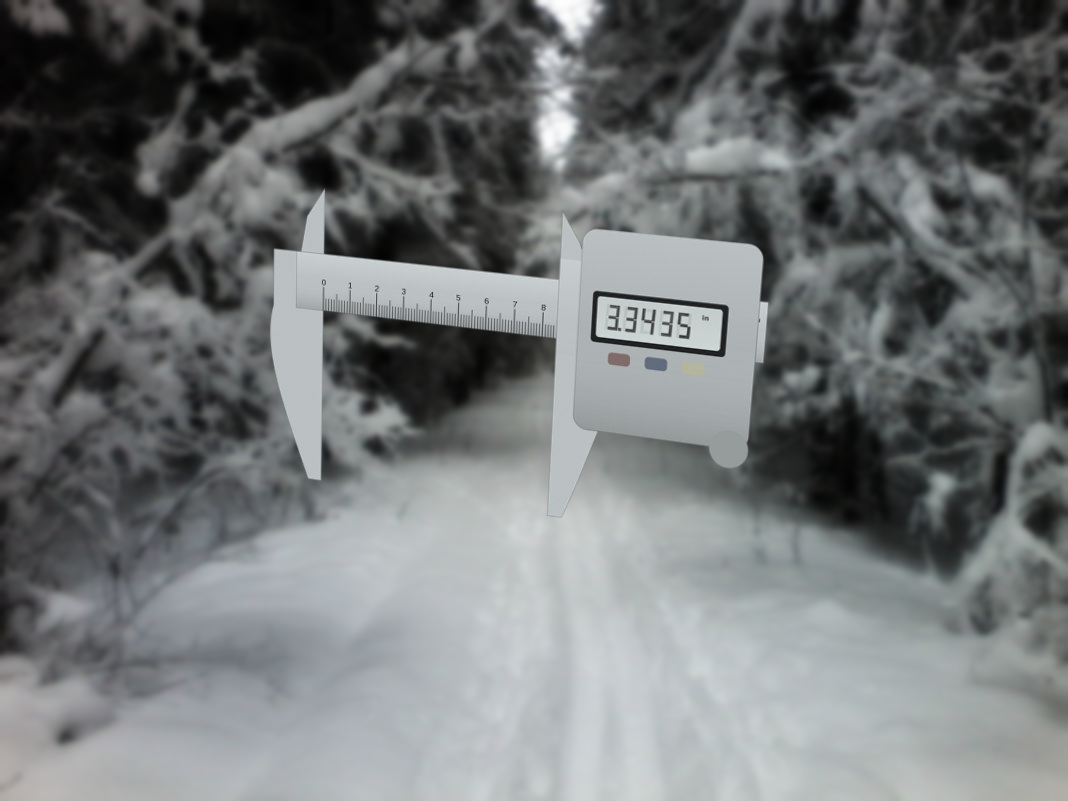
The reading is 3.3435
